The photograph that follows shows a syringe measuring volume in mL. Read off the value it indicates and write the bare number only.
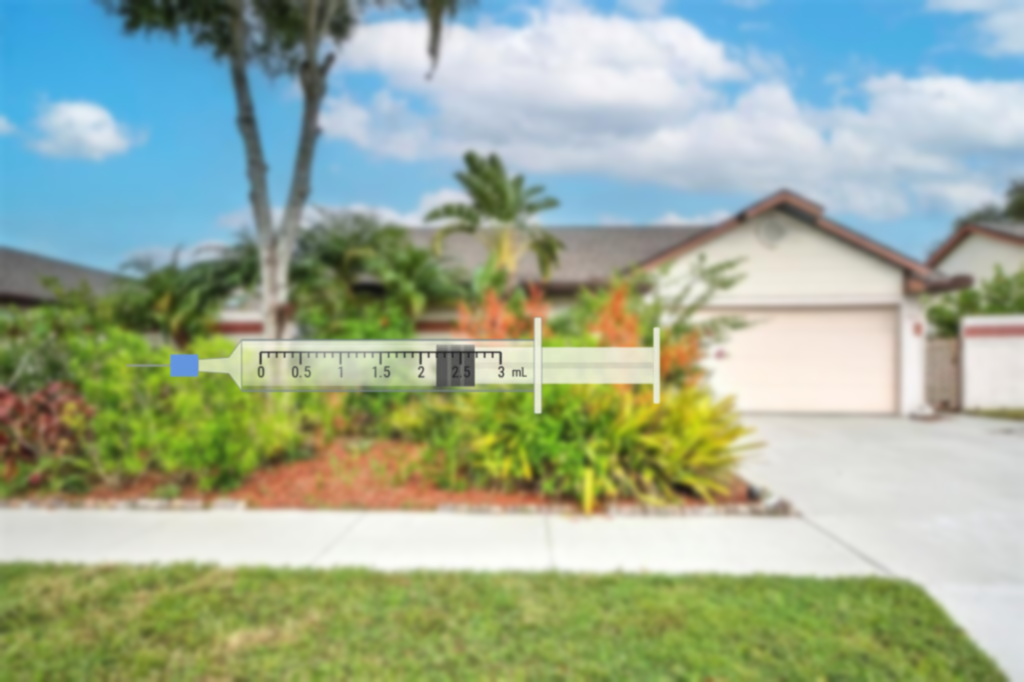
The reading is 2.2
